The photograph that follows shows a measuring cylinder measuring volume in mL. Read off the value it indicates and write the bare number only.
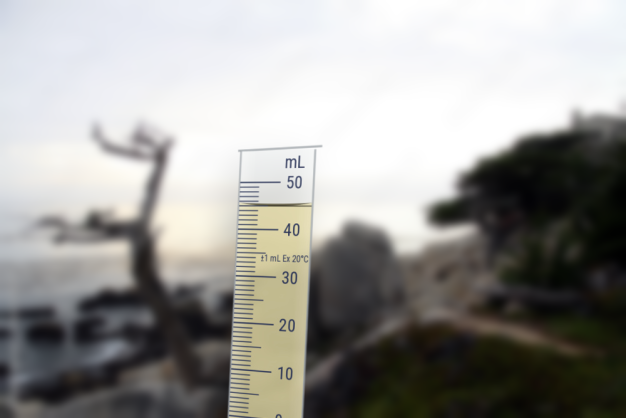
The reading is 45
